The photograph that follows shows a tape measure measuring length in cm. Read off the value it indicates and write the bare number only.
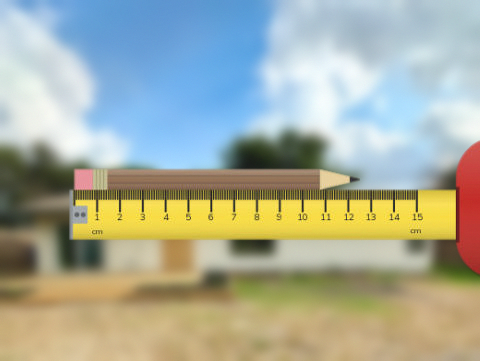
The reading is 12.5
